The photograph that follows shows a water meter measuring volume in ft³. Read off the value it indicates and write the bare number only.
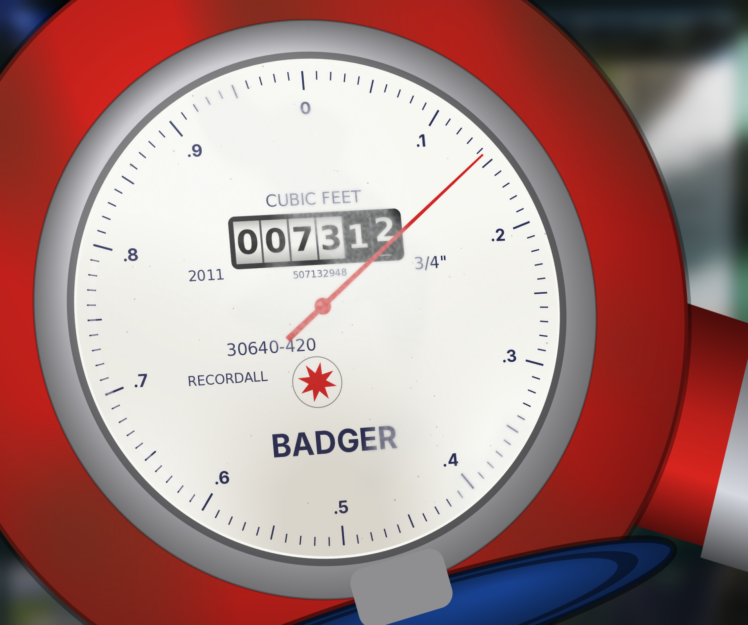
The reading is 7312.14
